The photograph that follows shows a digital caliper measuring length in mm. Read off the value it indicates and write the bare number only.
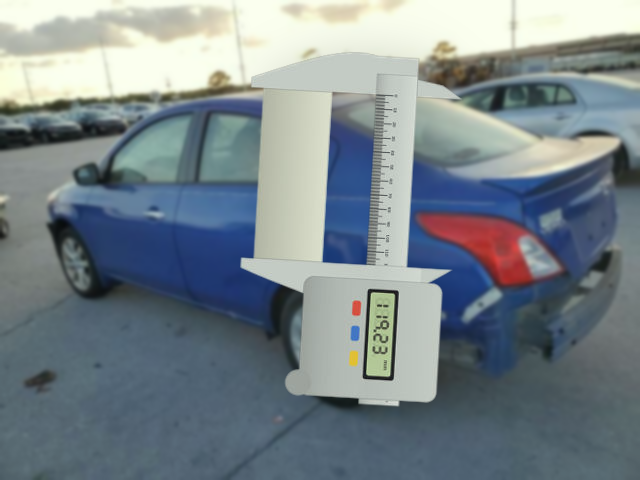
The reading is 119.23
